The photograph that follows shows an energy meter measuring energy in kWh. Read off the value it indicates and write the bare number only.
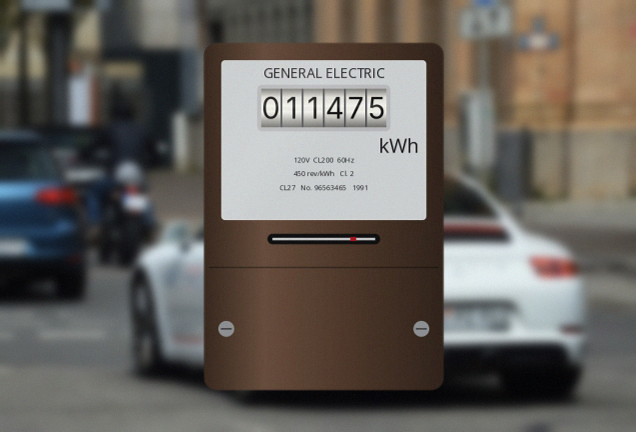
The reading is 11475
